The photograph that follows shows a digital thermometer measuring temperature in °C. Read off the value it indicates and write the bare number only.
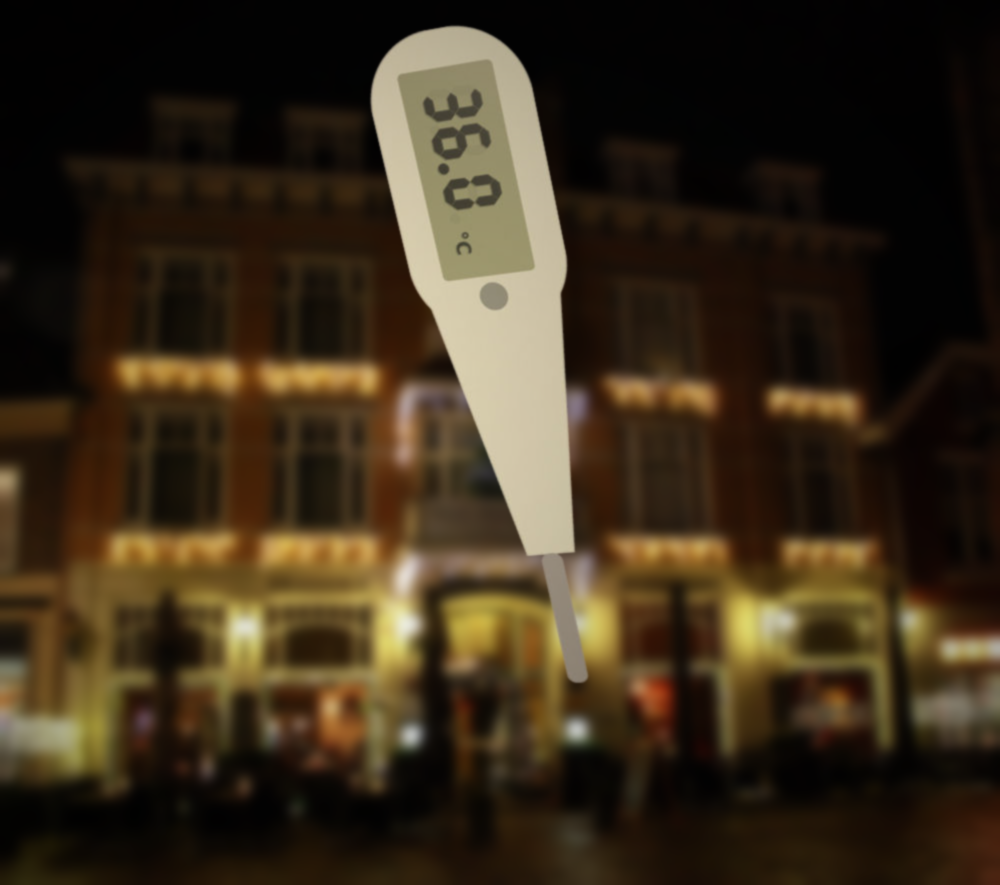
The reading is 36.0
